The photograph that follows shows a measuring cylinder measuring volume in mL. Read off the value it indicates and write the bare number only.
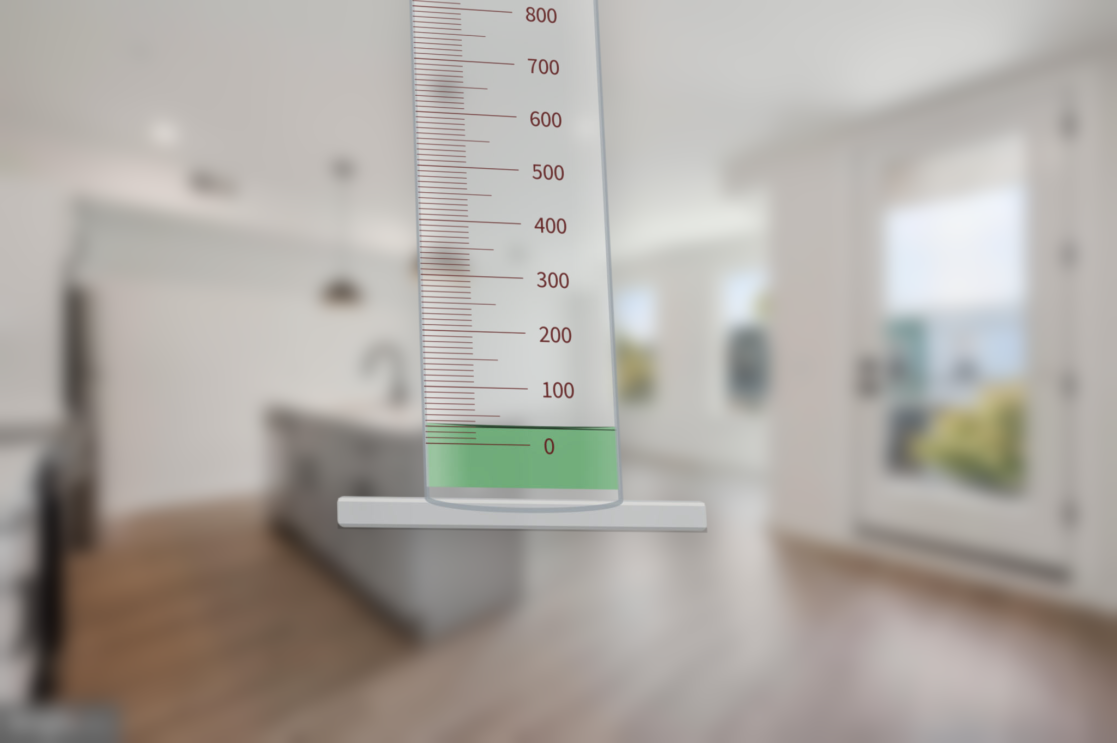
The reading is 30
